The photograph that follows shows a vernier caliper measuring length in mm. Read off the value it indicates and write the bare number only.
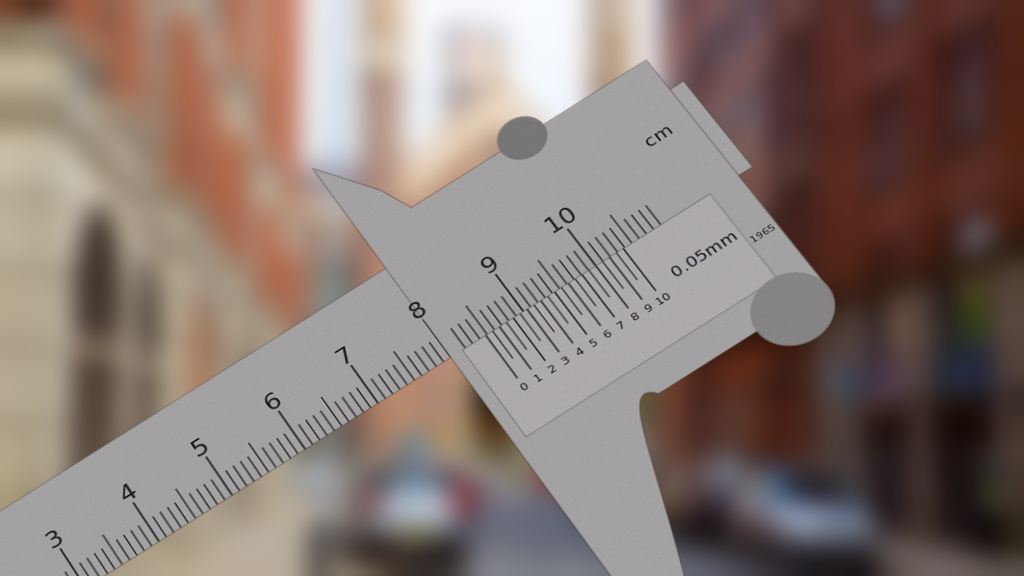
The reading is 84.8
